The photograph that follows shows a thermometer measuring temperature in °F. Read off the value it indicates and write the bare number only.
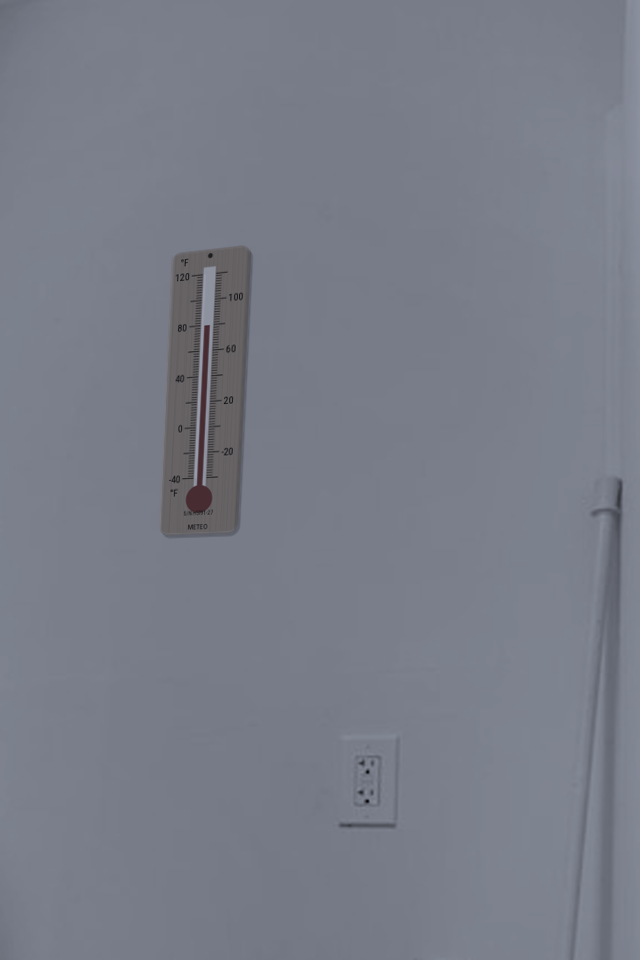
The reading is 80
